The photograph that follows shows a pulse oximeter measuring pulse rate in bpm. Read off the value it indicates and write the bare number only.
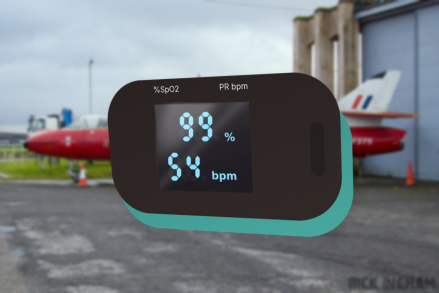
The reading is 54
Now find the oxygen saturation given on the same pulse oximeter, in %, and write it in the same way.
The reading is 99
